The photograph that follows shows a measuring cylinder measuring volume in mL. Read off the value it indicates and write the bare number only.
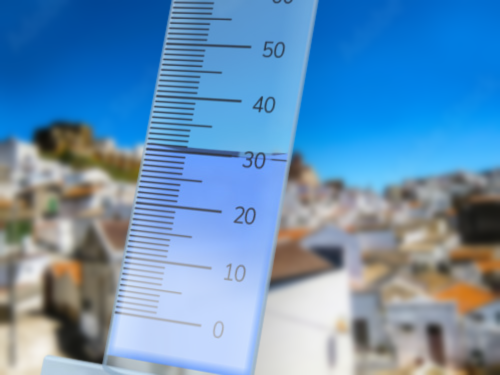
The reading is 30
